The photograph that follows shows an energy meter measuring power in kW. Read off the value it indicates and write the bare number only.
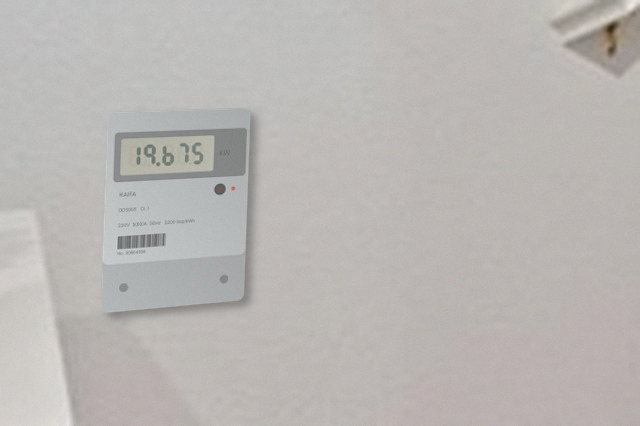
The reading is 19.675
